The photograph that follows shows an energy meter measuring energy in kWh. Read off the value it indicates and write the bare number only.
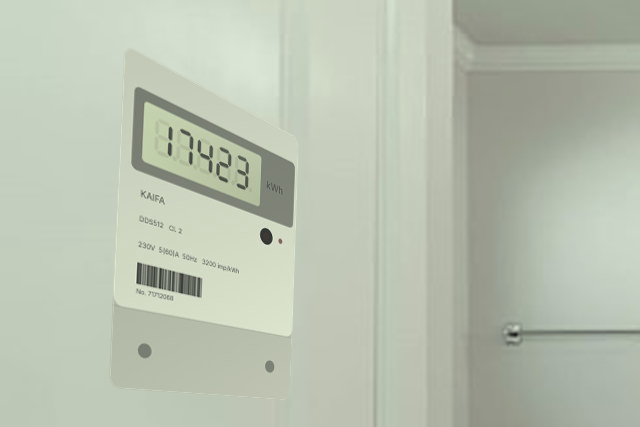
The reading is 17423
